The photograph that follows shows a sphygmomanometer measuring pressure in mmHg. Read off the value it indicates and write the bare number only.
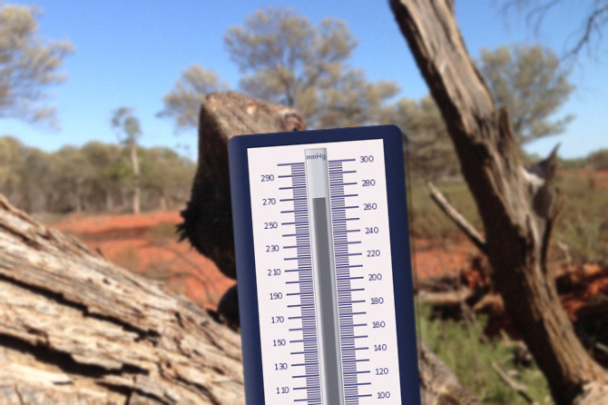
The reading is 270
